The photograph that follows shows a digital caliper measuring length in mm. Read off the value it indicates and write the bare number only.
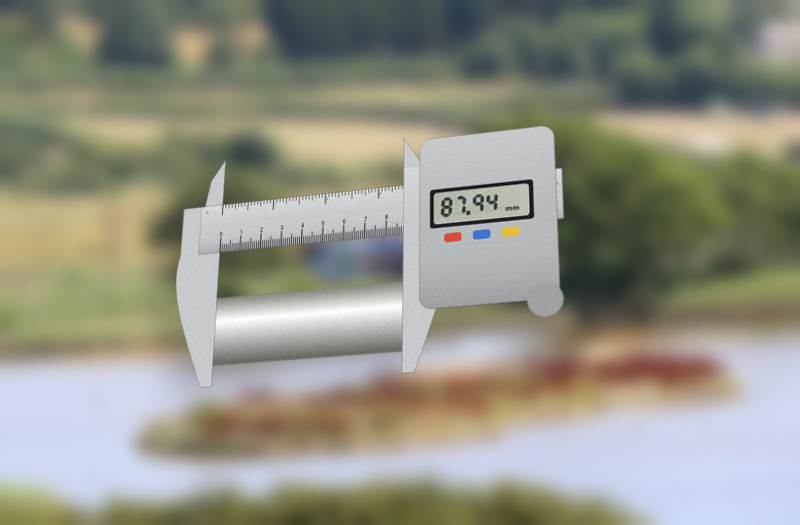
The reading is 87.94
